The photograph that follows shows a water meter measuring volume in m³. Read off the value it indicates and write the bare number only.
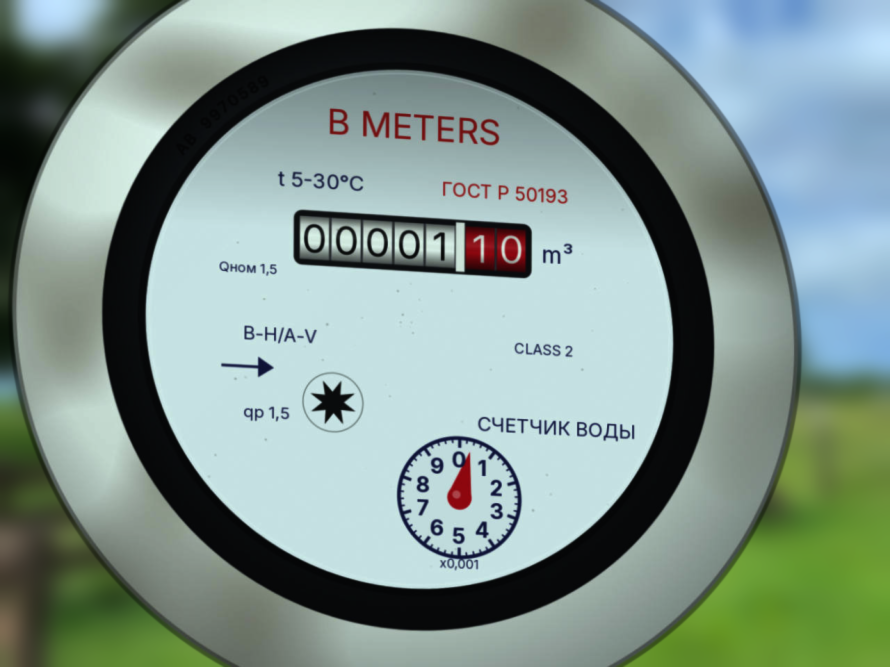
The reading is 1.100
